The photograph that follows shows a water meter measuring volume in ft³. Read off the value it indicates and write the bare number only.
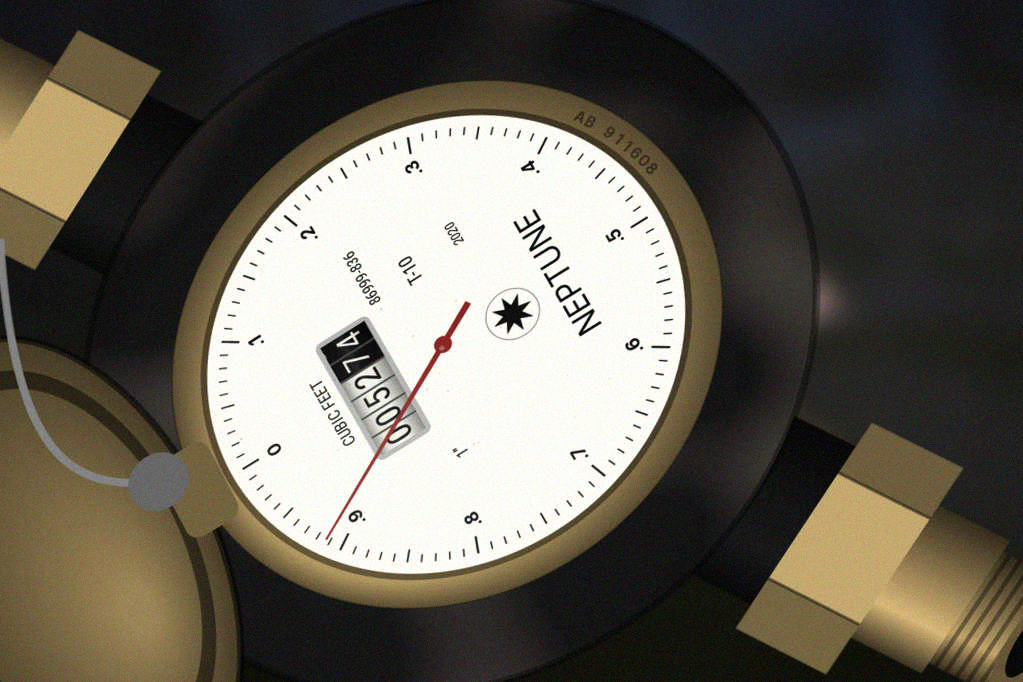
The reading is 5273.91
